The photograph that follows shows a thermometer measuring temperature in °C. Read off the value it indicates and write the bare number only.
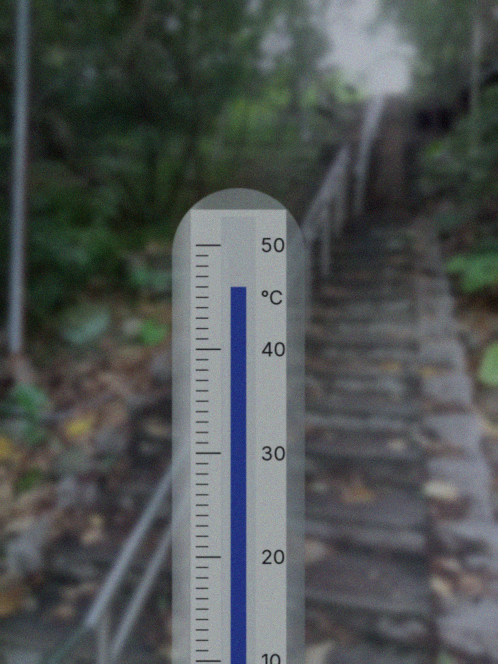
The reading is 46
